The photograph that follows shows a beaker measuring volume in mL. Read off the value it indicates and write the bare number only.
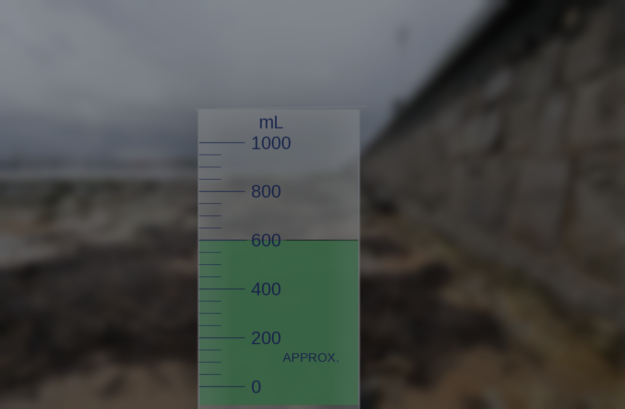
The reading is 600
